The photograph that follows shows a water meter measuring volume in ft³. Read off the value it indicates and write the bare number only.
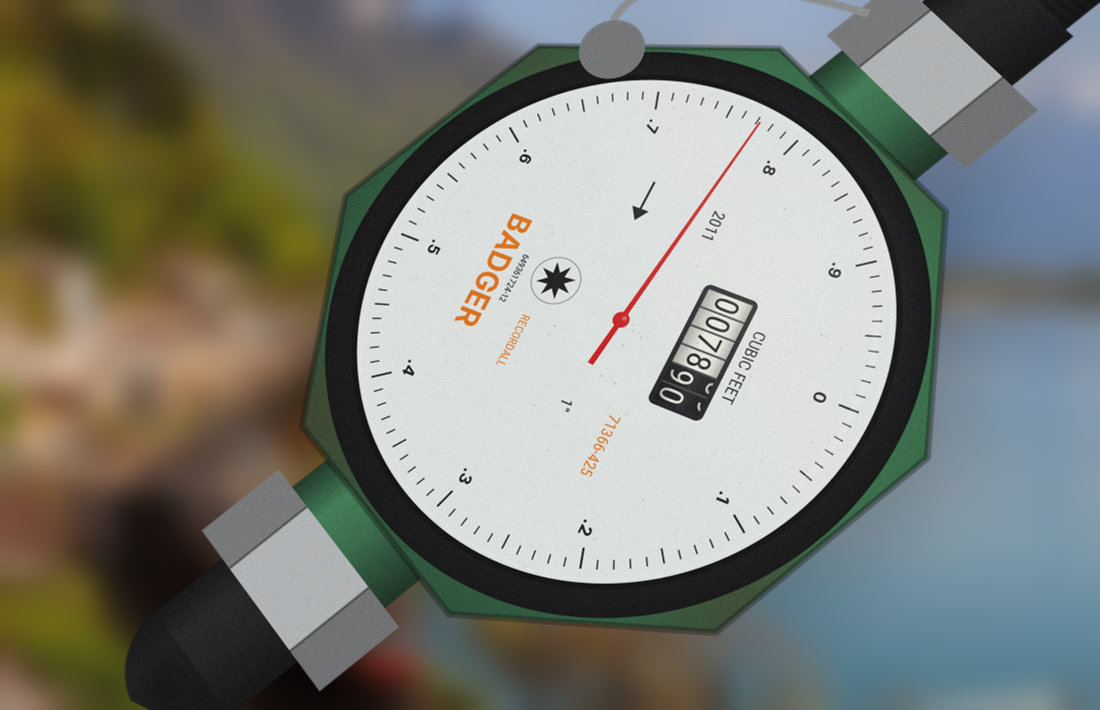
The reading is 7889.77
